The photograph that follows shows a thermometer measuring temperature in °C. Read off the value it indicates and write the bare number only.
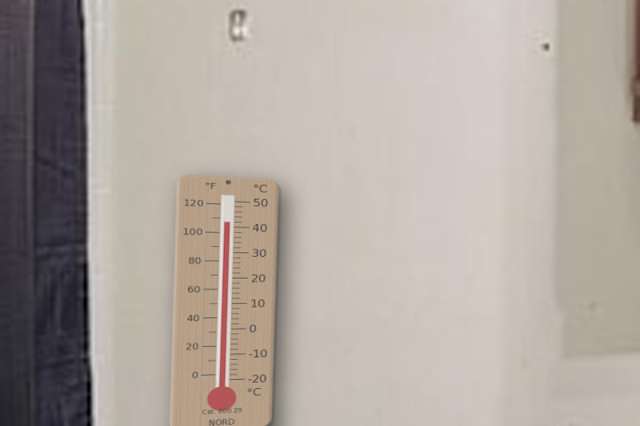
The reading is 42
